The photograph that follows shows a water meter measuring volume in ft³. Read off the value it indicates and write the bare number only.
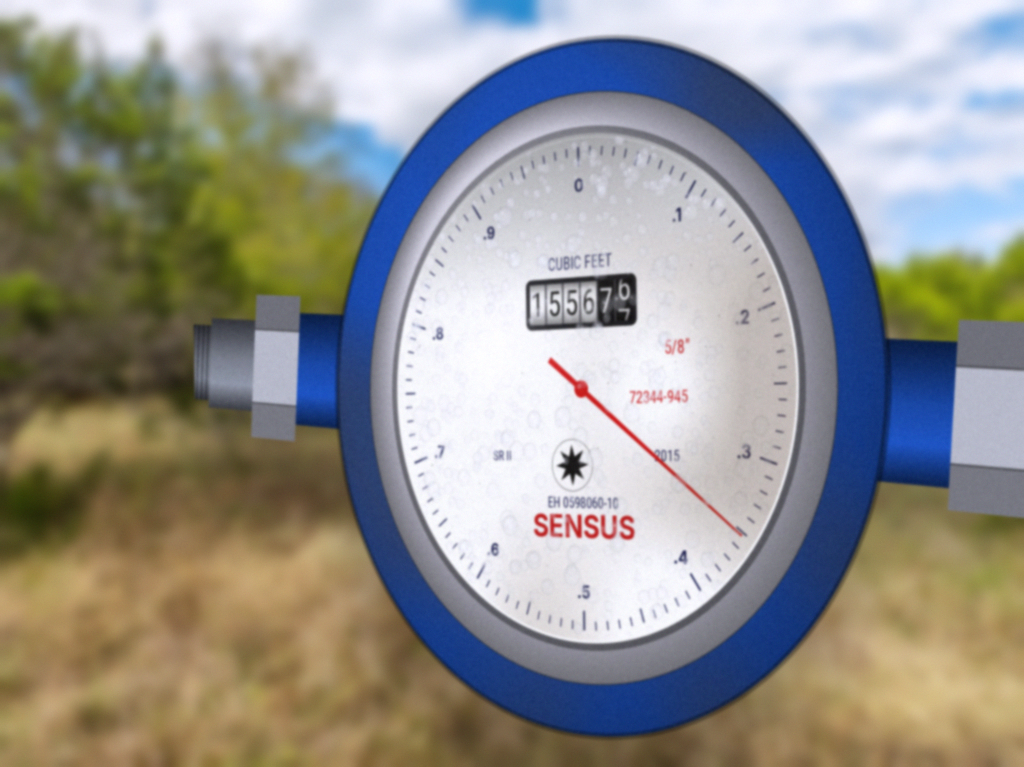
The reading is 155676.35
